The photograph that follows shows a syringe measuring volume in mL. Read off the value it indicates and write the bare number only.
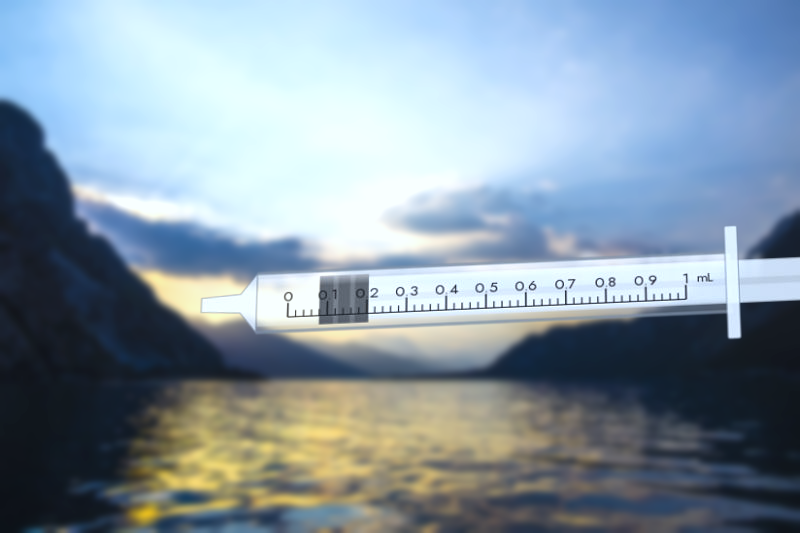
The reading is 0.08
